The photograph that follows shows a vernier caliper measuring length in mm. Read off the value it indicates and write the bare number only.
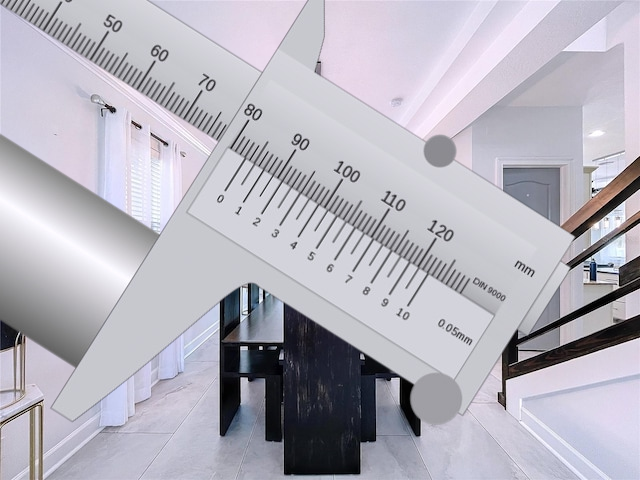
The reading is 83.2
